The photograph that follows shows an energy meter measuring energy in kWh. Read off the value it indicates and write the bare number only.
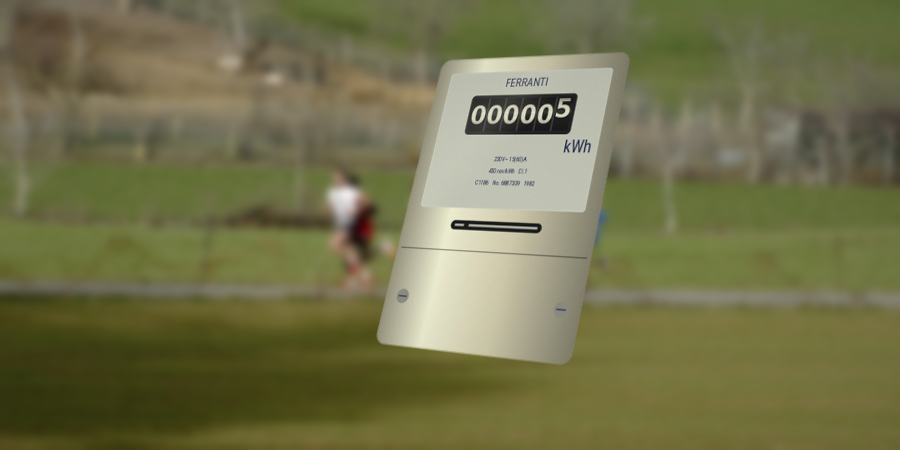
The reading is 5
